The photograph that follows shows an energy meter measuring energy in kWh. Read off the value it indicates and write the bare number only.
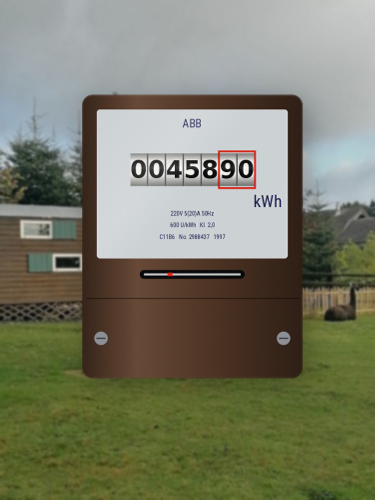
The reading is 458.90
